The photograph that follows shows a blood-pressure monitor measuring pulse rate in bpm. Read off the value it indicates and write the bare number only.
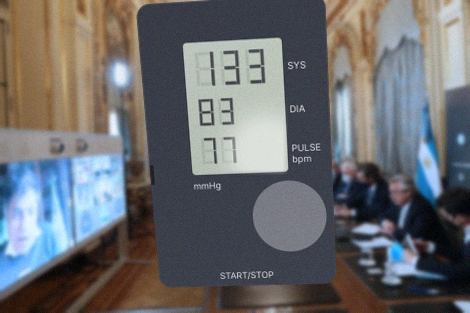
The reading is 77
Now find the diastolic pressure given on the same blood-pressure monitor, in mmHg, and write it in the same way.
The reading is 83
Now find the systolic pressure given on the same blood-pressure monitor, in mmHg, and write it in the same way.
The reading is 133
